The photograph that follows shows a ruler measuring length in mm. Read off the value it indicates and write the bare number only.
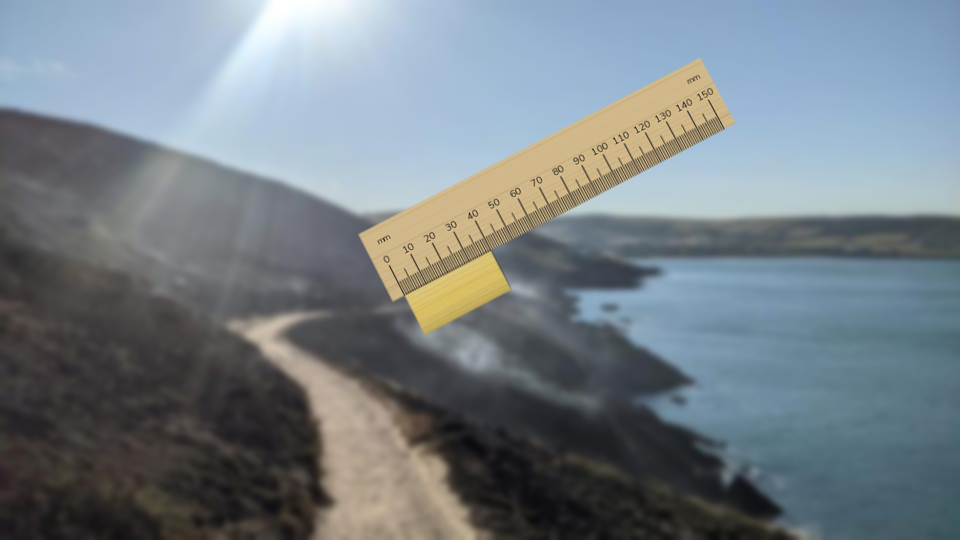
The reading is 40
